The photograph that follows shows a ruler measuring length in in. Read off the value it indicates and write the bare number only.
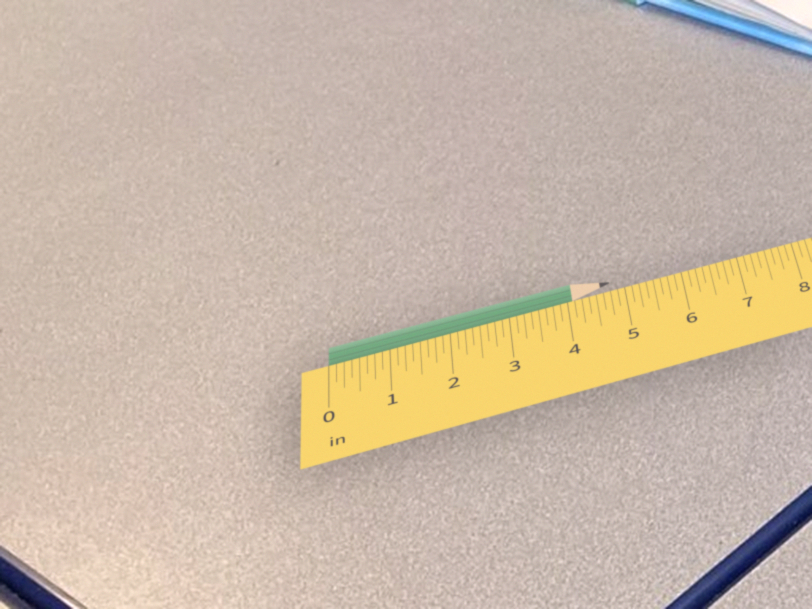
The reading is 4.75
